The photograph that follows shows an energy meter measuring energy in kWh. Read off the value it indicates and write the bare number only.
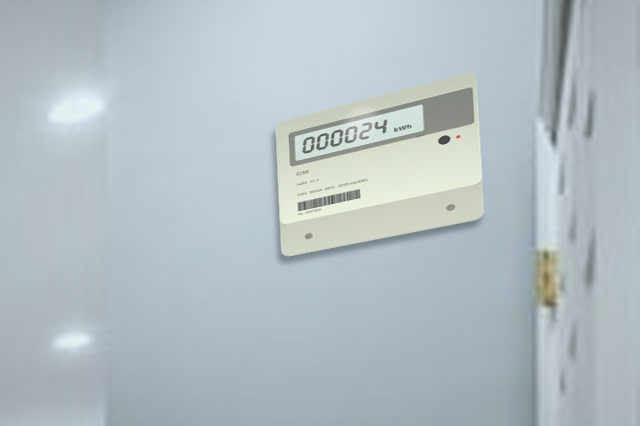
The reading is 24
